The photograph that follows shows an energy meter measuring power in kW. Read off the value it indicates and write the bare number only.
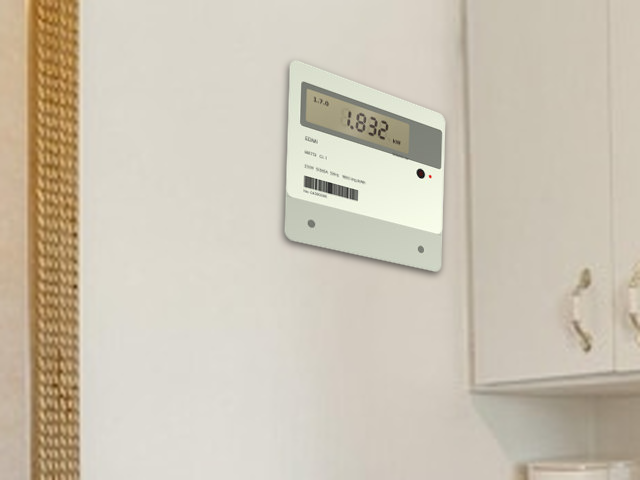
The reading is 1.832
